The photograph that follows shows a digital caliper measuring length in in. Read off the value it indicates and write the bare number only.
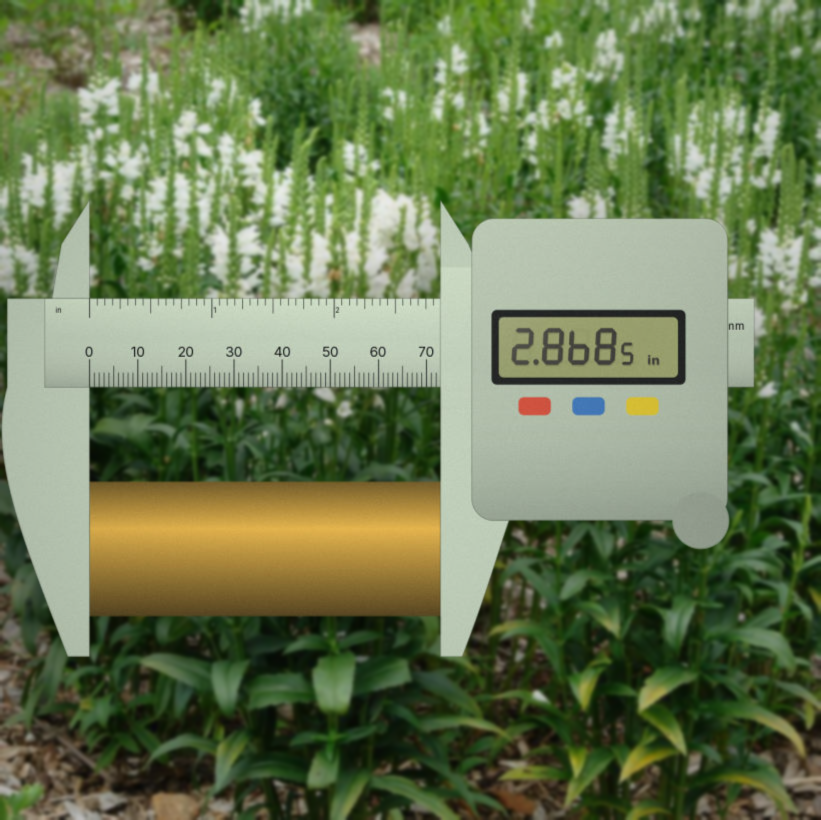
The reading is 2.8685
